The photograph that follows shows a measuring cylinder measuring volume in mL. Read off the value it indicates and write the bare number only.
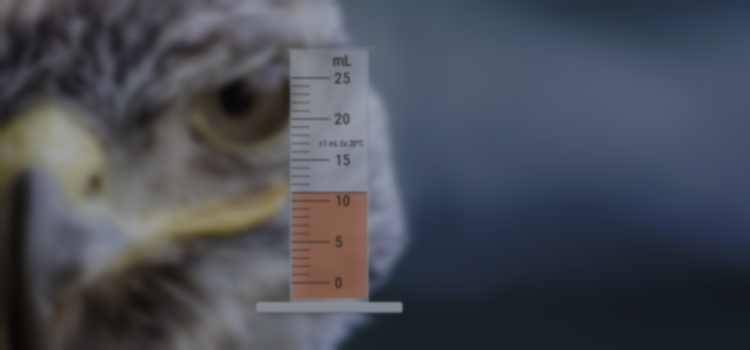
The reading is 11
